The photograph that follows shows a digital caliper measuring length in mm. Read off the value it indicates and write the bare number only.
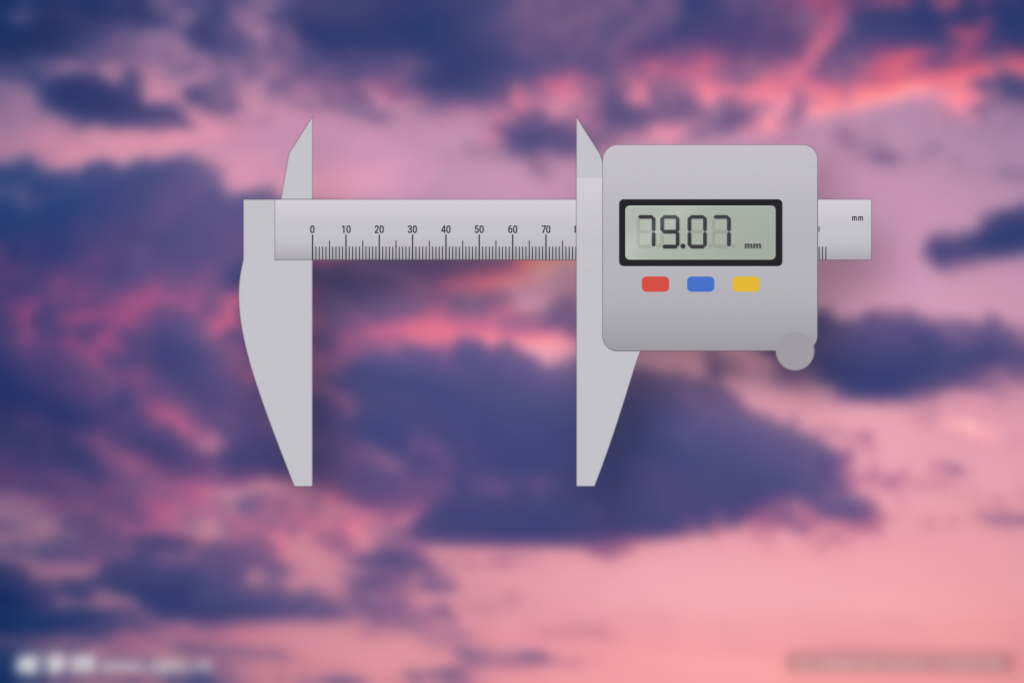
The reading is 79.07
